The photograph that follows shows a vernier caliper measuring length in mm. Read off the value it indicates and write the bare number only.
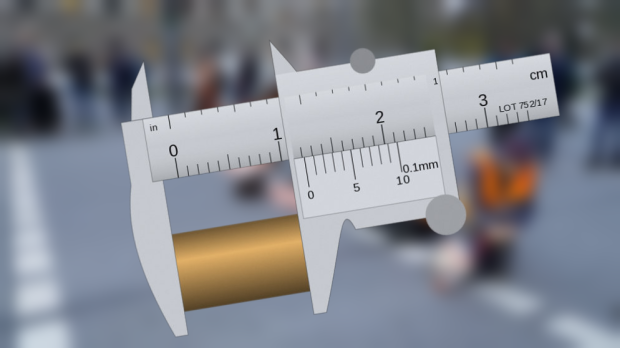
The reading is 12.2
